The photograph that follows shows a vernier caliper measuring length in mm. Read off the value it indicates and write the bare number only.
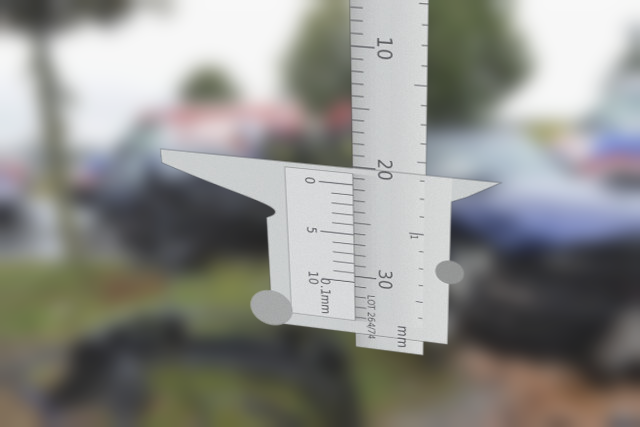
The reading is 21.6
